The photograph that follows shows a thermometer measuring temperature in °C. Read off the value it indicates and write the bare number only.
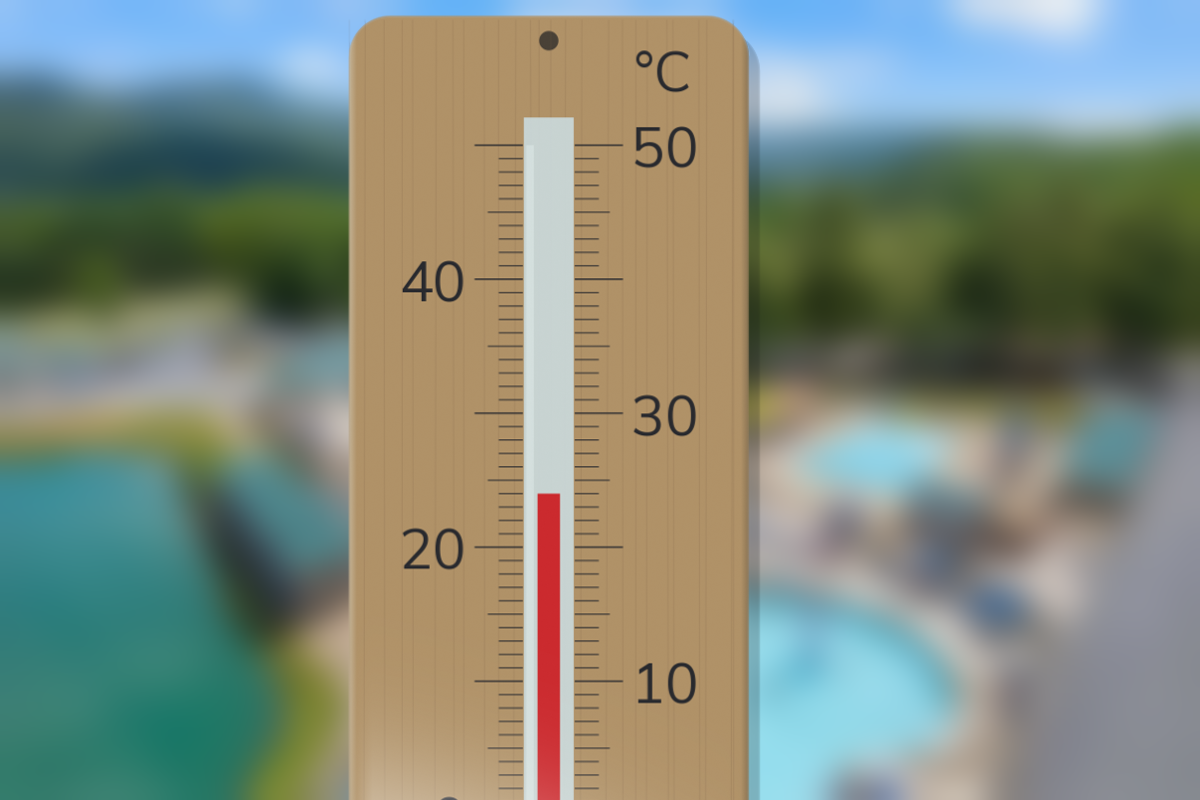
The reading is 24
